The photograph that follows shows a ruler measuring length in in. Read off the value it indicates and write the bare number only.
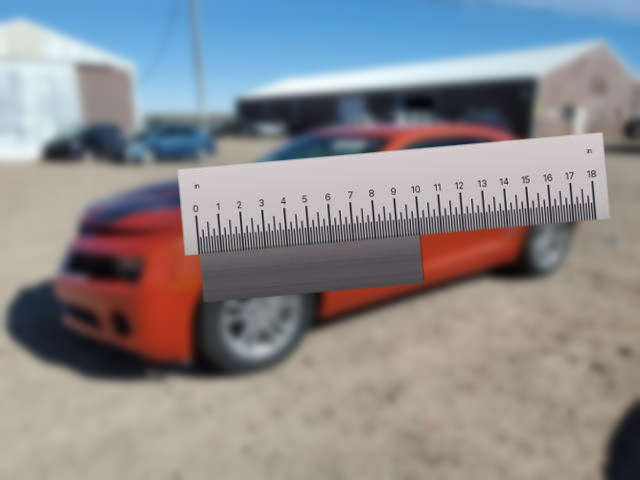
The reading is 10
